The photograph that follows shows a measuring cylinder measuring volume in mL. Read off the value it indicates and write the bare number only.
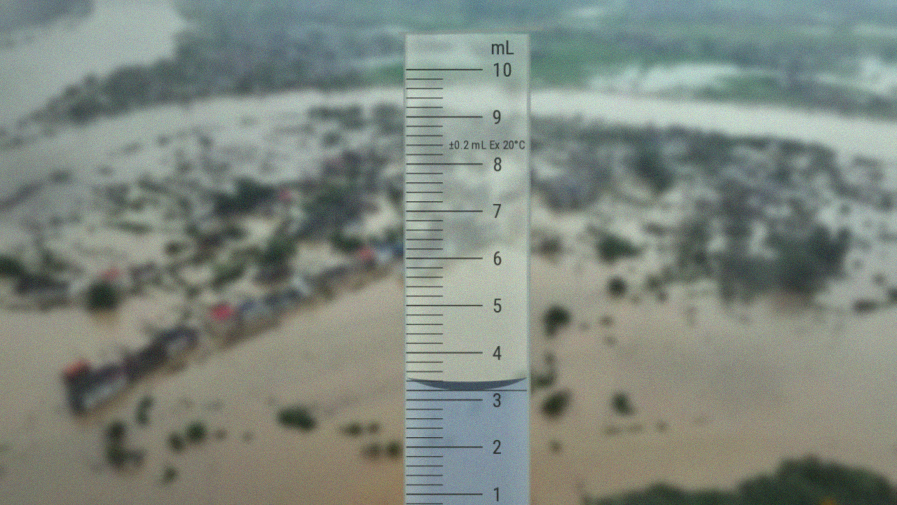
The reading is 3.2
